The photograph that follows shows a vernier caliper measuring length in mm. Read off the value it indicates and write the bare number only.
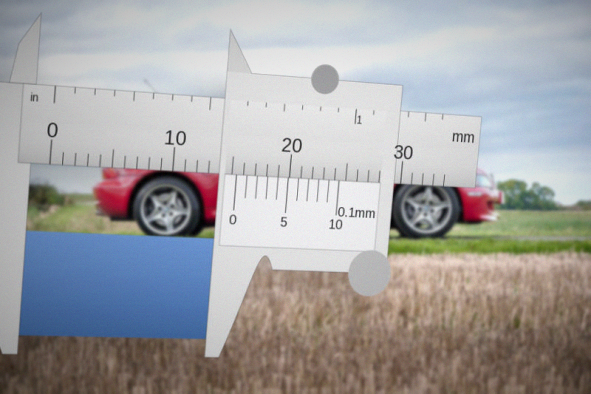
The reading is 15.4
